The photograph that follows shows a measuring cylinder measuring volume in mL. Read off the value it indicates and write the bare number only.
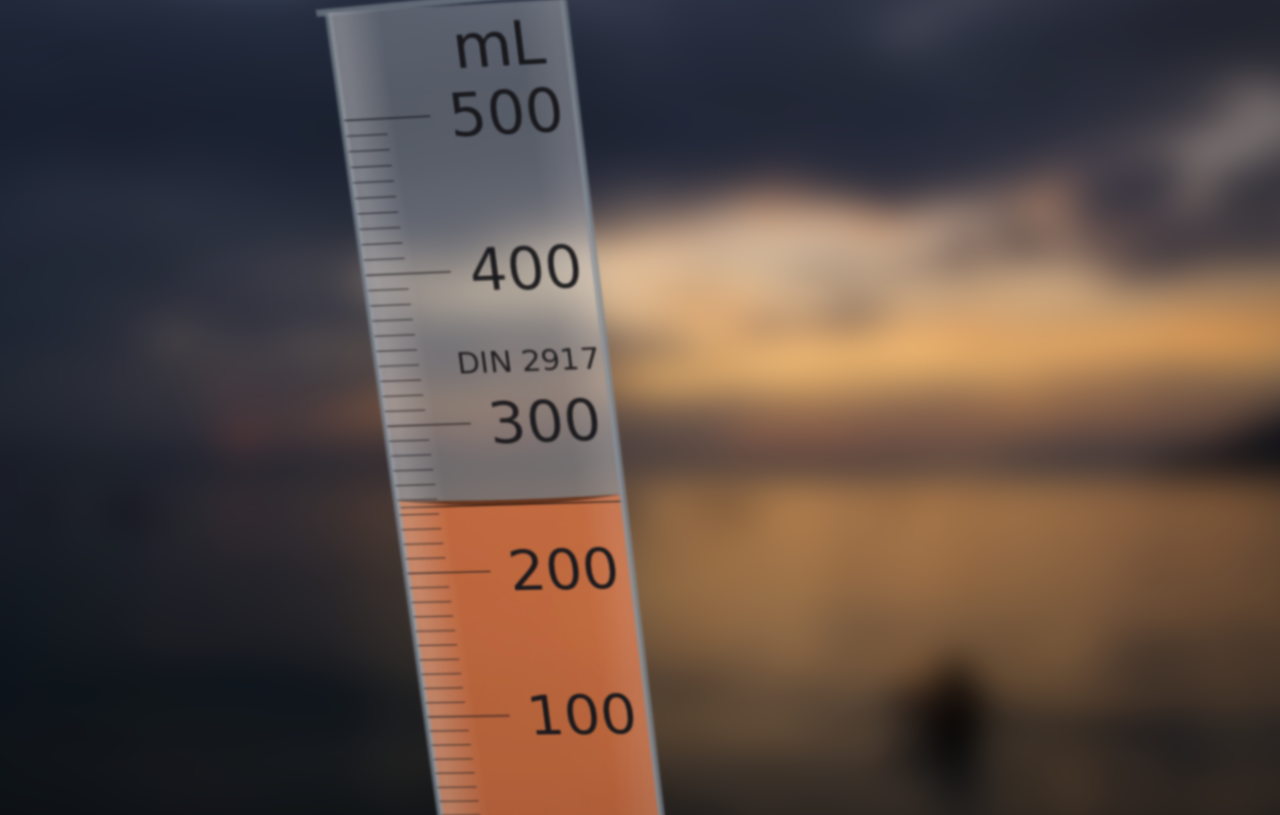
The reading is 245
